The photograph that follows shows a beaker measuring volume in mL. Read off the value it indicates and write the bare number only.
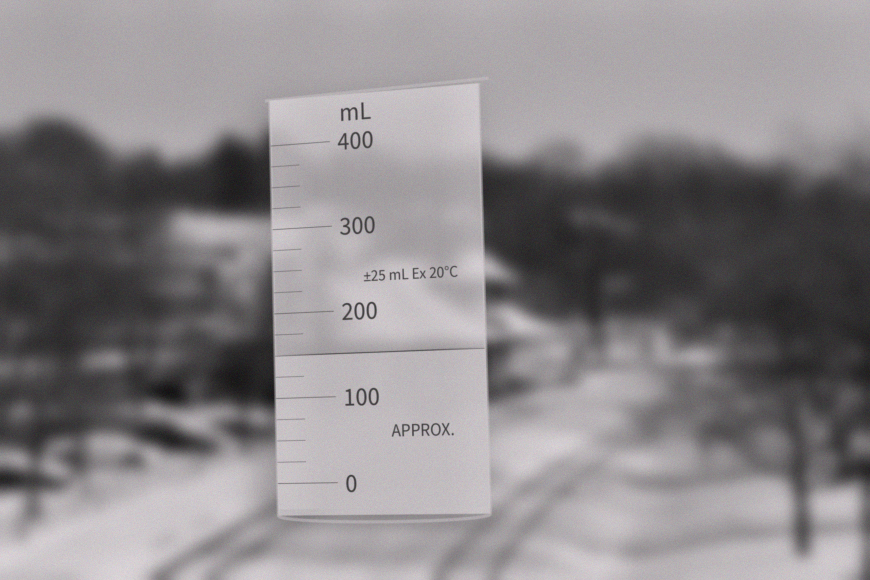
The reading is 150
